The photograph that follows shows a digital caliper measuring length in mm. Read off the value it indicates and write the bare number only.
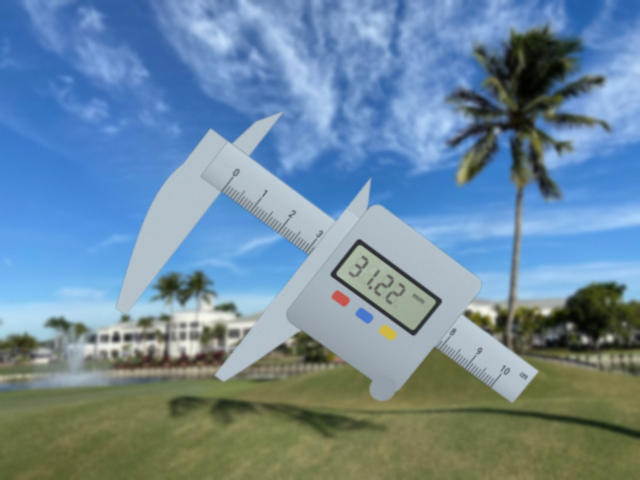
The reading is 31.22
